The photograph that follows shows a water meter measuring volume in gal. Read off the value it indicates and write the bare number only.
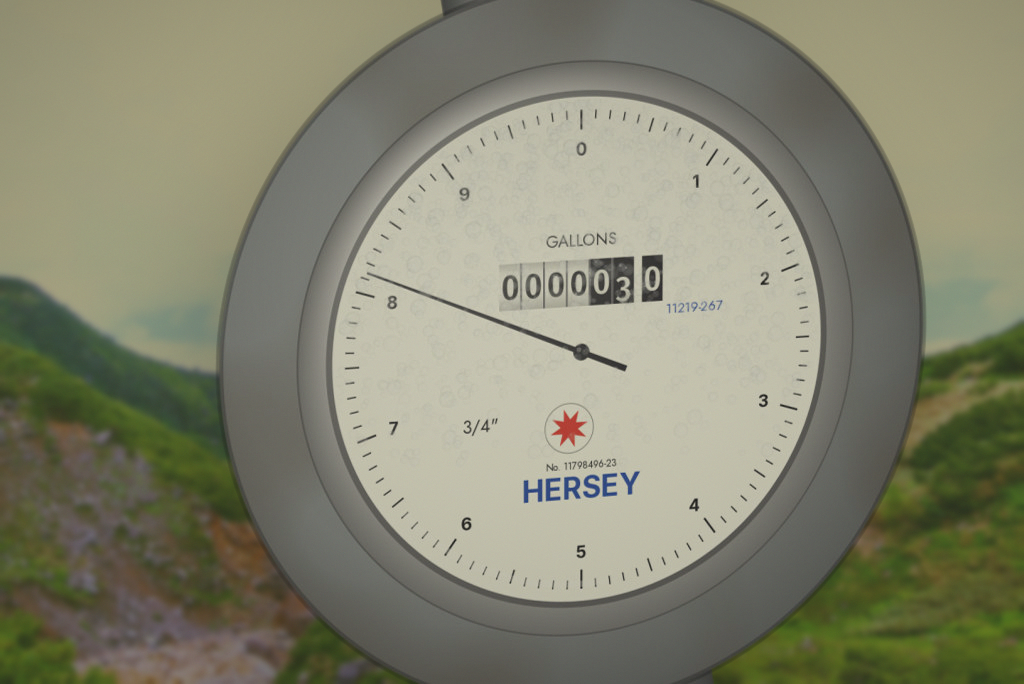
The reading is 28.1
